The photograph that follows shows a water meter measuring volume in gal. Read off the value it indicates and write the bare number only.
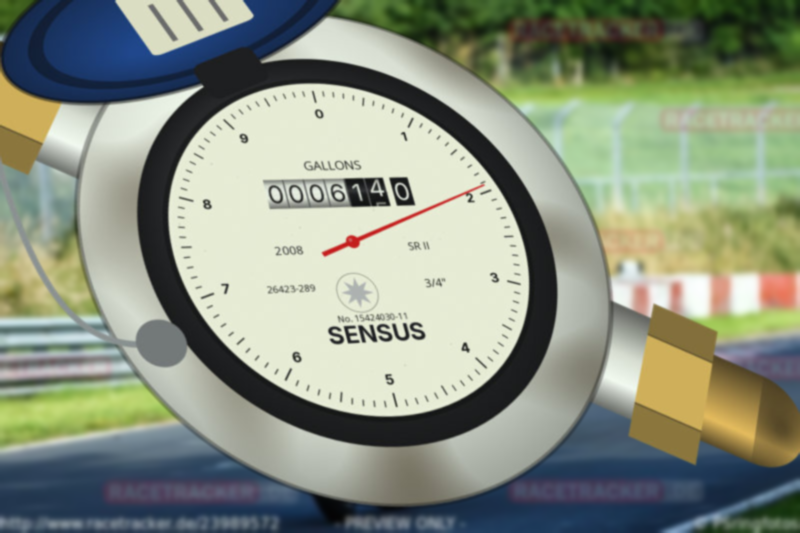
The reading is 6141.9
